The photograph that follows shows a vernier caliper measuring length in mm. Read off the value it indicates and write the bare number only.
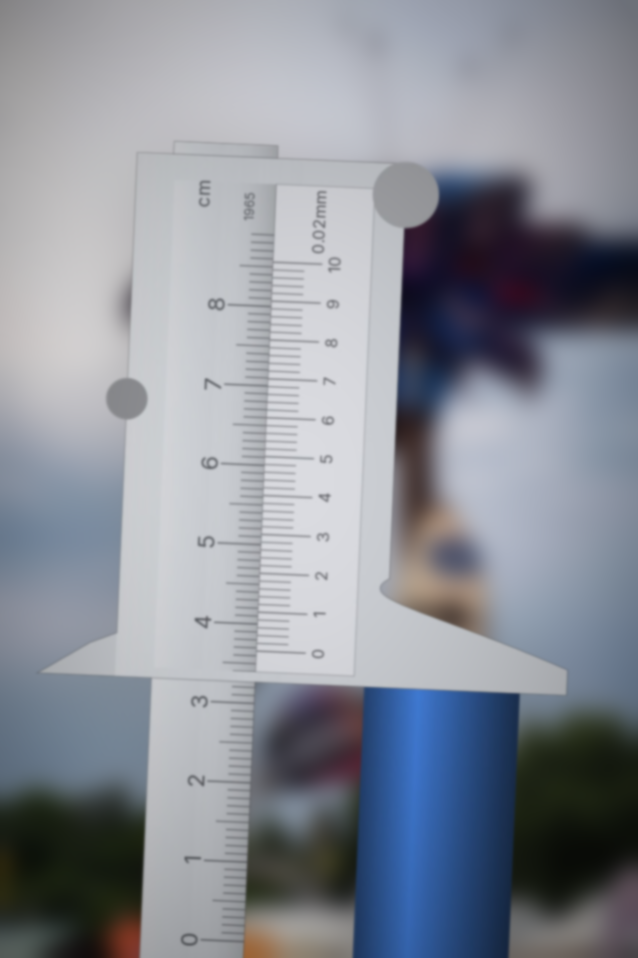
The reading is 36.6
